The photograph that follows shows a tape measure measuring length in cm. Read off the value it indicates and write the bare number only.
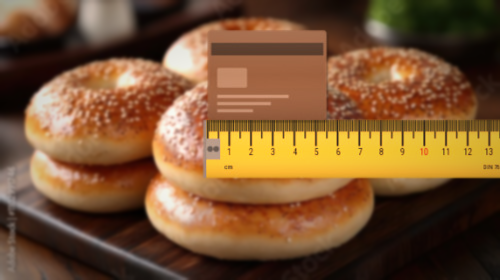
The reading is 5.5
